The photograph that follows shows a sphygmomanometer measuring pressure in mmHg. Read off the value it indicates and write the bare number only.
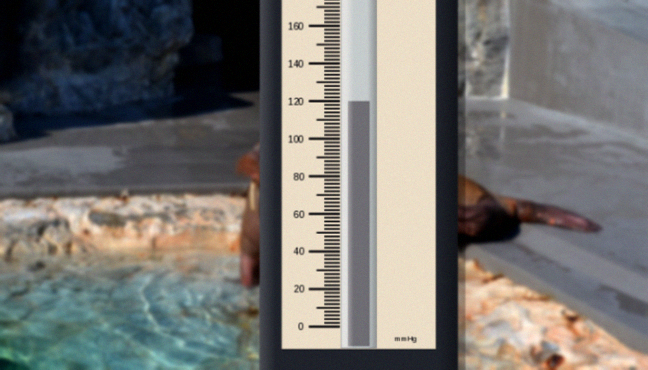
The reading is 120
